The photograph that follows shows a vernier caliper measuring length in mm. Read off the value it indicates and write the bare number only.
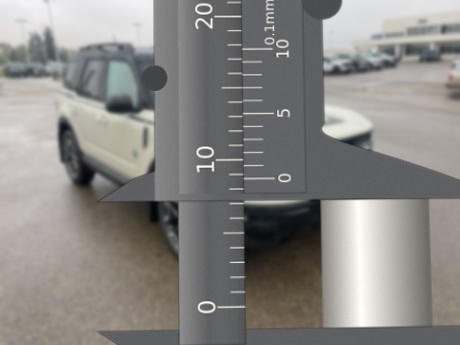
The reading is 8.7
